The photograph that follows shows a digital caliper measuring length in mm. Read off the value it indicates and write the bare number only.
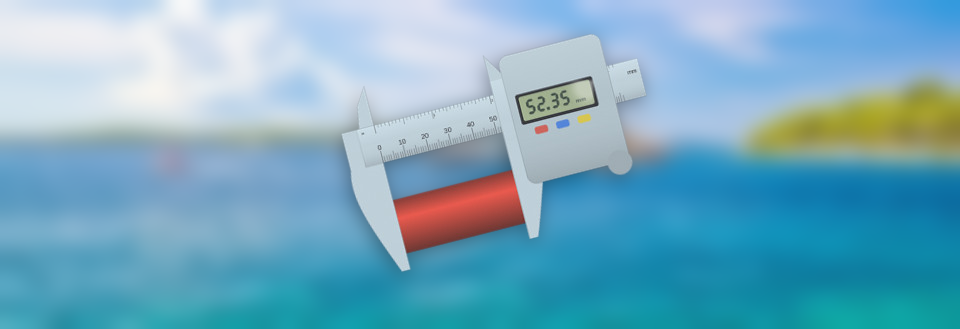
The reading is 52.35
